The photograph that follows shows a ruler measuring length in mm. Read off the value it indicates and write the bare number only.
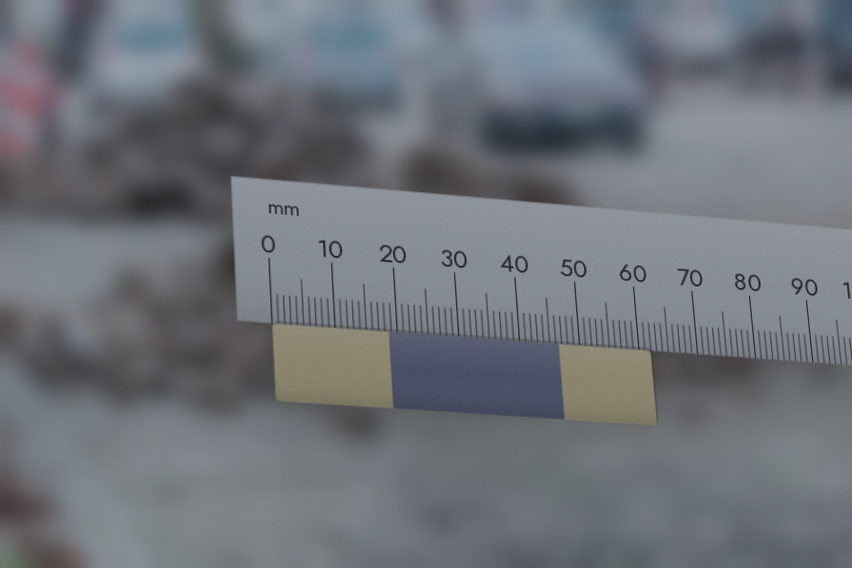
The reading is 62
